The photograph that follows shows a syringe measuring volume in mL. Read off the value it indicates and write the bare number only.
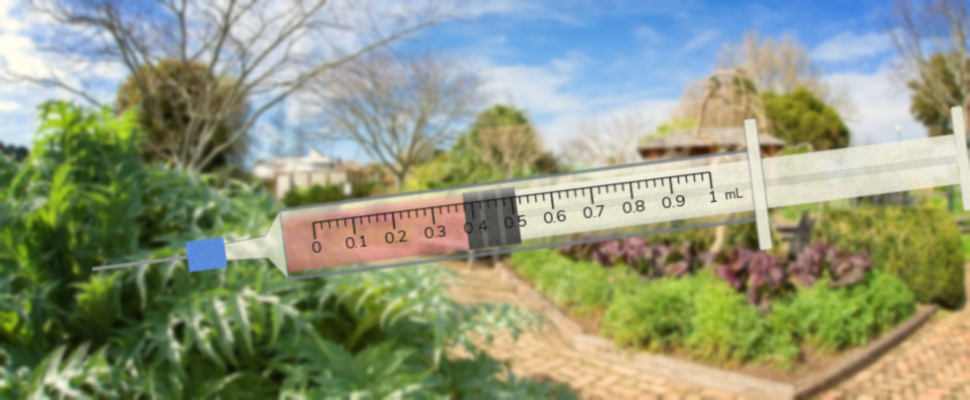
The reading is 0.38
